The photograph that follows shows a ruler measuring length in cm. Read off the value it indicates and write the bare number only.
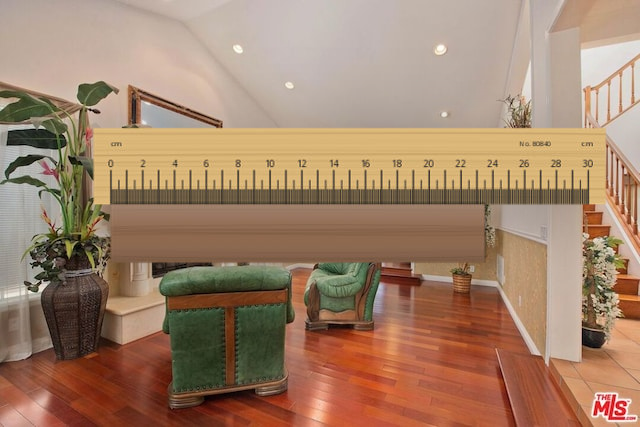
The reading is 23.5
